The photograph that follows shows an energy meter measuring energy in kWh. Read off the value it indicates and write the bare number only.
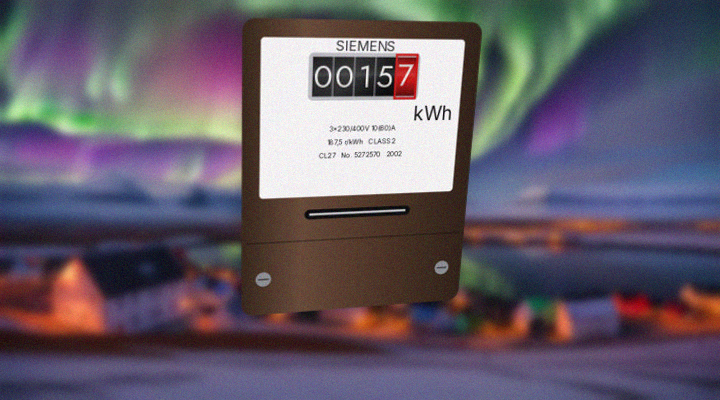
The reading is 15.7
